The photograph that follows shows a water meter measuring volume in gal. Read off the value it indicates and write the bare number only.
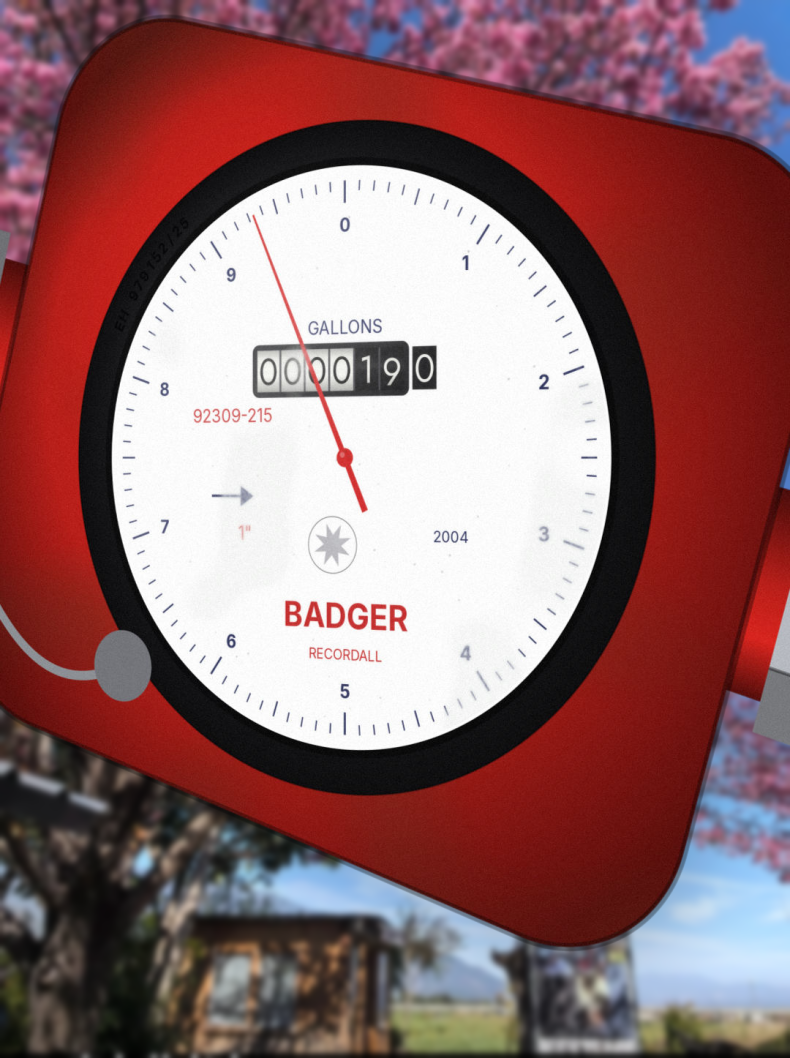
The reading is 189.3
